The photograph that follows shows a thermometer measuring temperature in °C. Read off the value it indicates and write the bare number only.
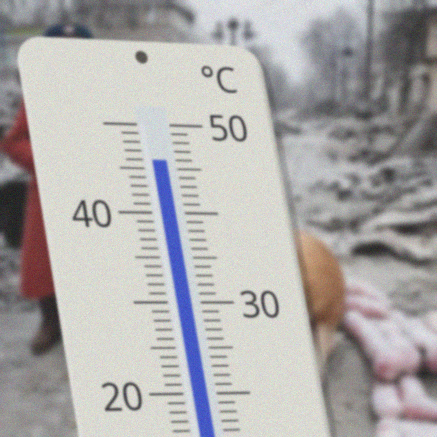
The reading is 46
